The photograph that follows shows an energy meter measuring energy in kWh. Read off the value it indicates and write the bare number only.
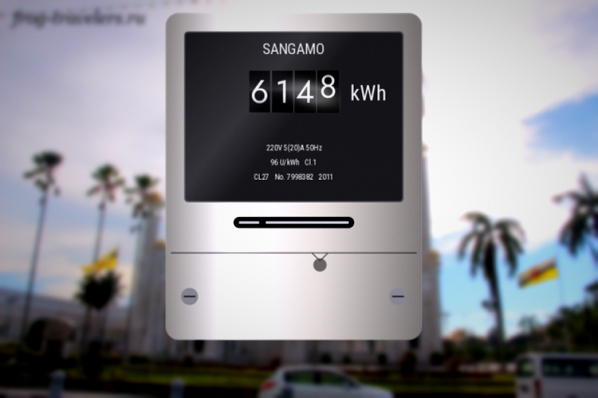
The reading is 6148
